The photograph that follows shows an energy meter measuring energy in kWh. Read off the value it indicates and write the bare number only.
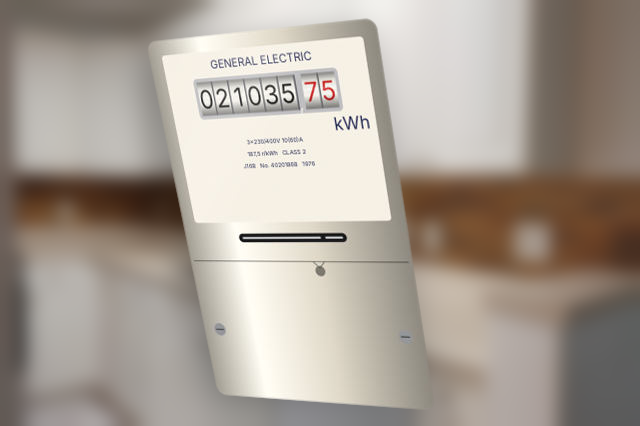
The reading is 21035.75
